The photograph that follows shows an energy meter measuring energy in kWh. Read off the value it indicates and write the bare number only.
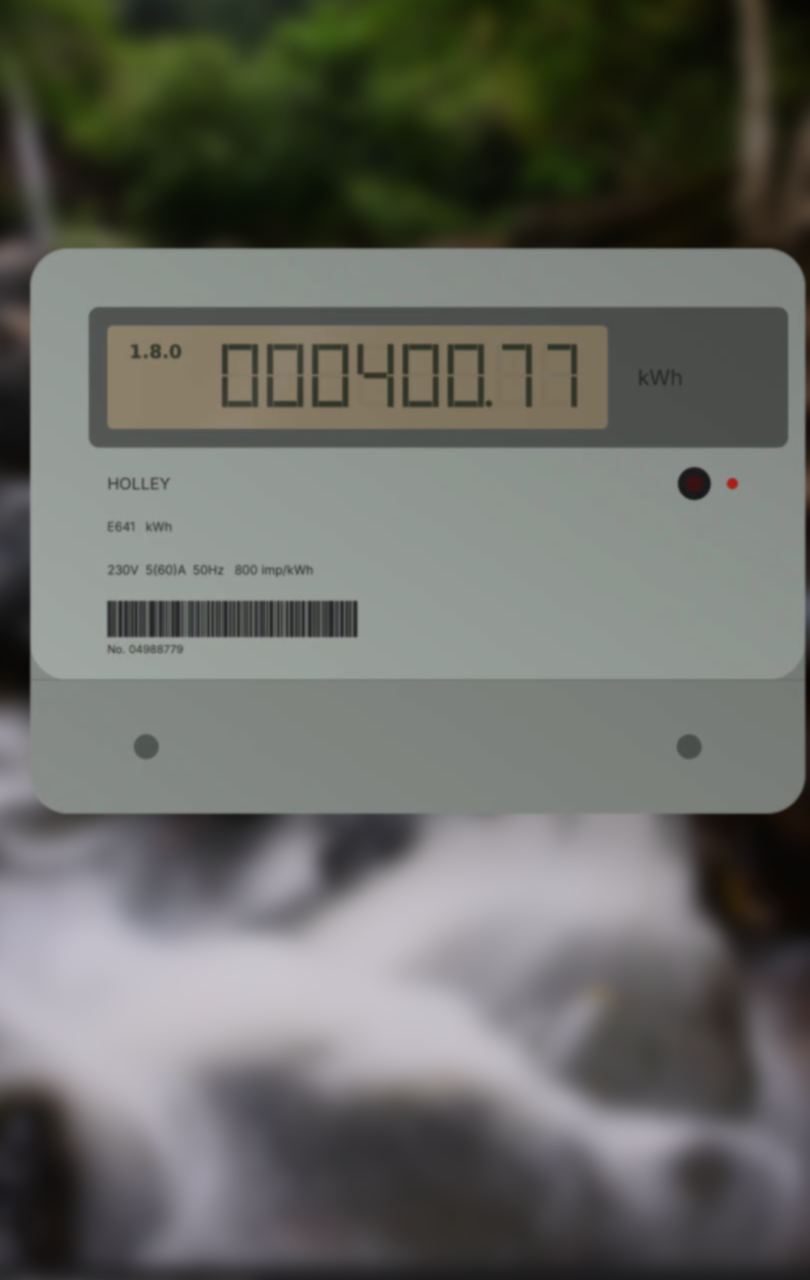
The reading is 400.77
